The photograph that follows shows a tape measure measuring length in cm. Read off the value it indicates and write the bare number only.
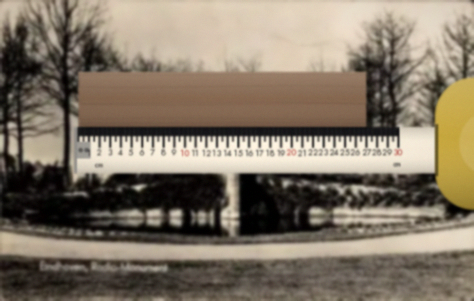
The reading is 27
